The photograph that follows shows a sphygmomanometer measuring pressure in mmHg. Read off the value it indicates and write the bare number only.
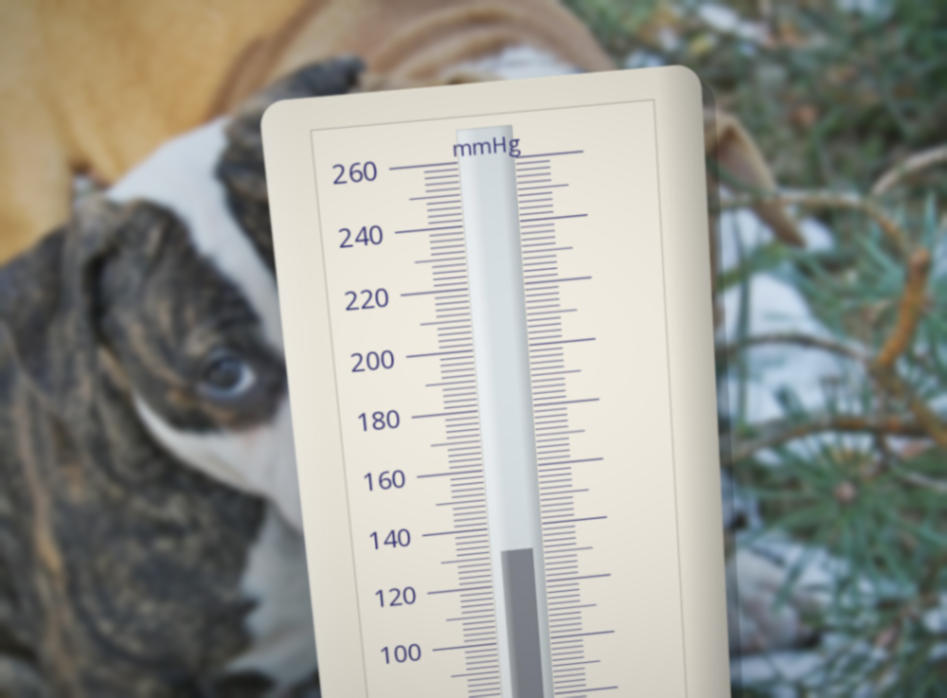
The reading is 132
